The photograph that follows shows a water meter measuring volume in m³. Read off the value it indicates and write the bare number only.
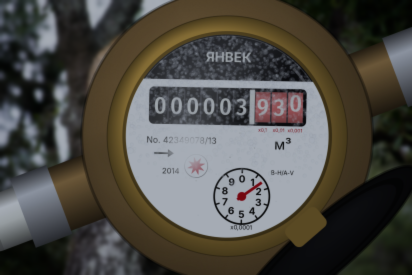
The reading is 3.9301
